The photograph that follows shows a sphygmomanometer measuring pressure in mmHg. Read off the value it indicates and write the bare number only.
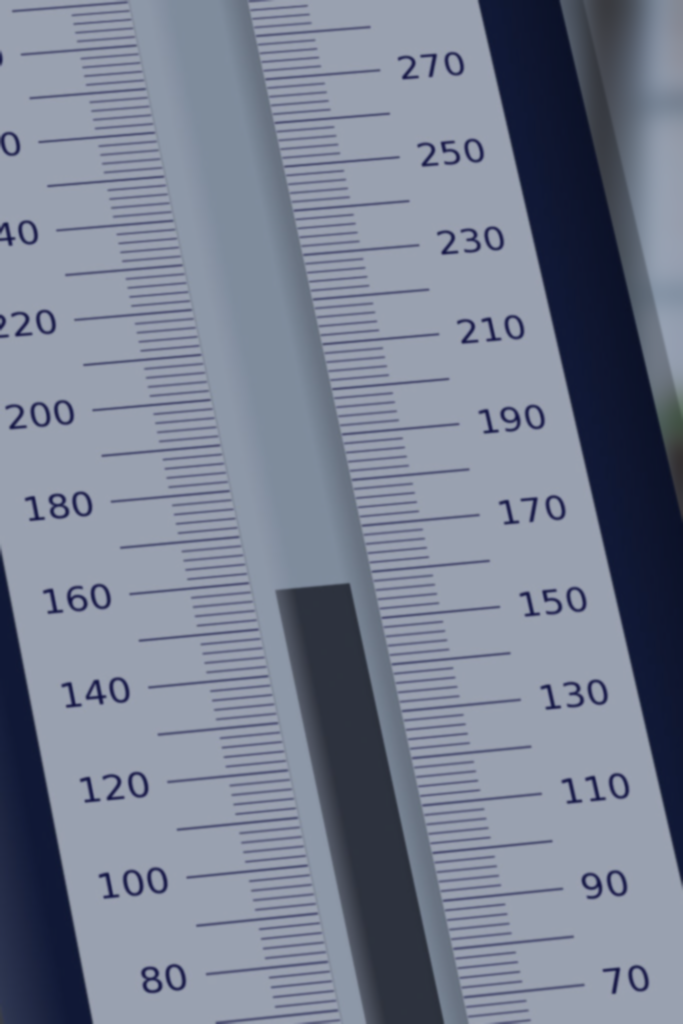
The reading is 158
